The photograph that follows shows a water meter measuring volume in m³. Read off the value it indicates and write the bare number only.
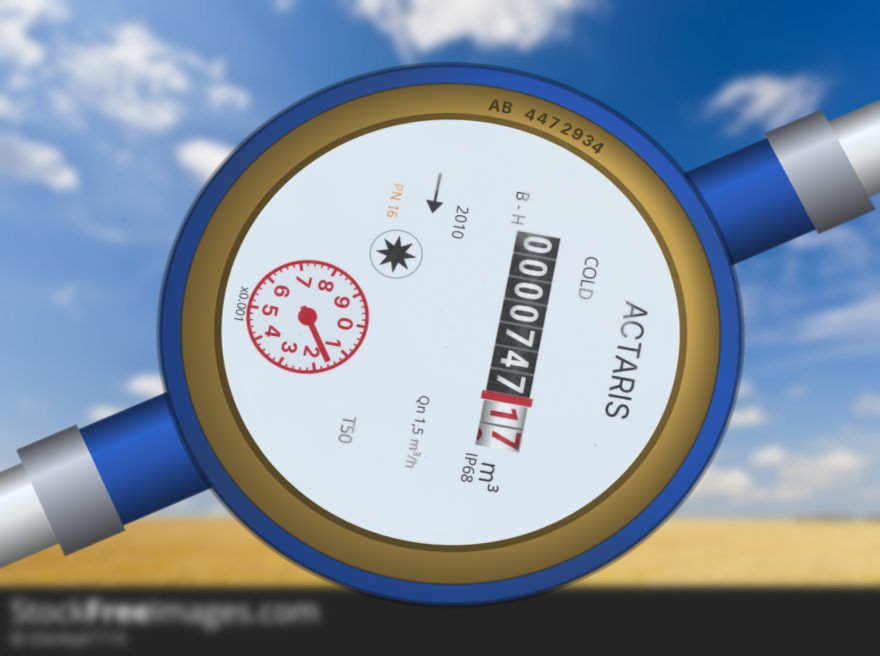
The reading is 747.171
